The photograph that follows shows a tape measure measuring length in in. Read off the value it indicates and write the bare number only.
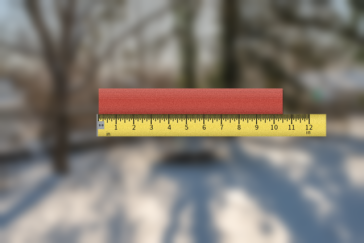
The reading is 10.5
